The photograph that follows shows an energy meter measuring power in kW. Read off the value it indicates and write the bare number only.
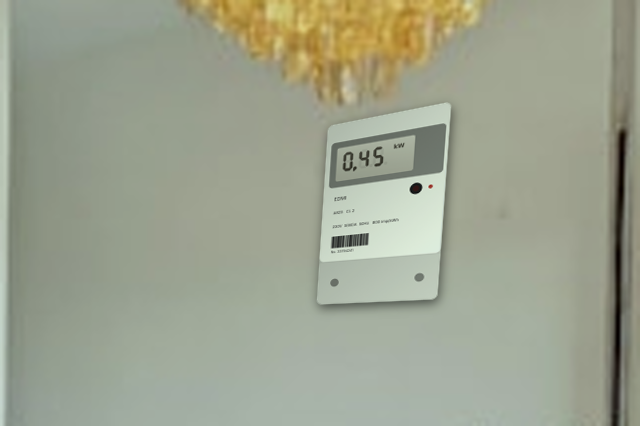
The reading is 0.45
